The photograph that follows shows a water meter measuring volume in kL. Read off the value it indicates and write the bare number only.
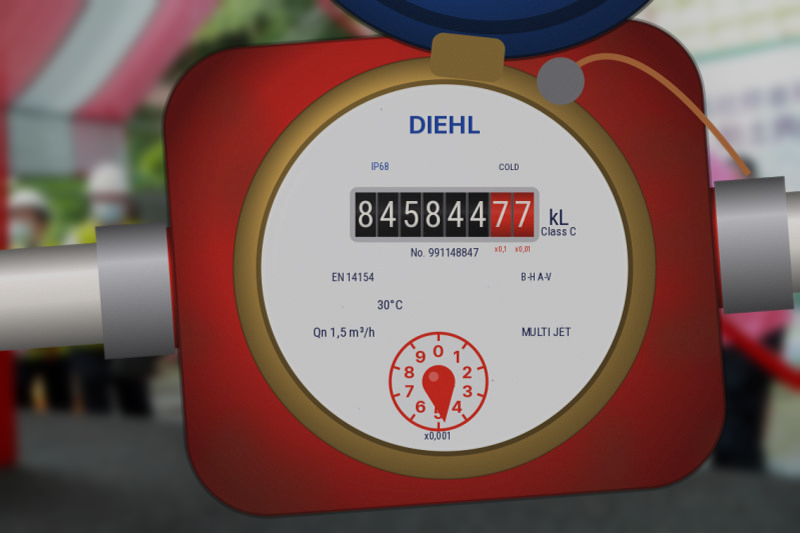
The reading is 845844.774
